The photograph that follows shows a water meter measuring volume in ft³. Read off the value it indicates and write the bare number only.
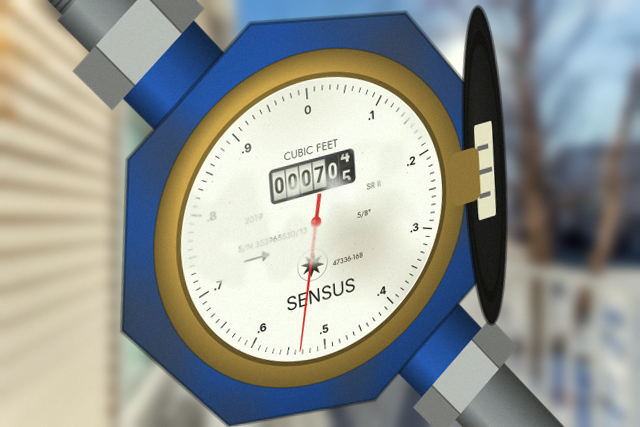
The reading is 704.53
